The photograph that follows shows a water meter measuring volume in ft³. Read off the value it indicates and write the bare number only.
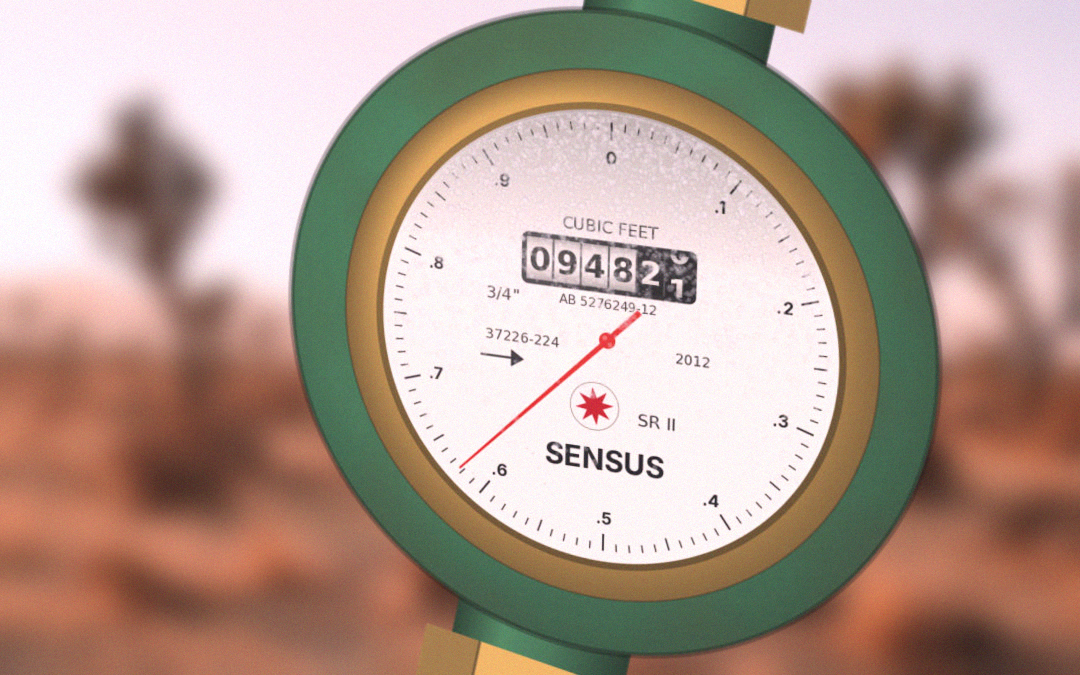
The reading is 94820.62
